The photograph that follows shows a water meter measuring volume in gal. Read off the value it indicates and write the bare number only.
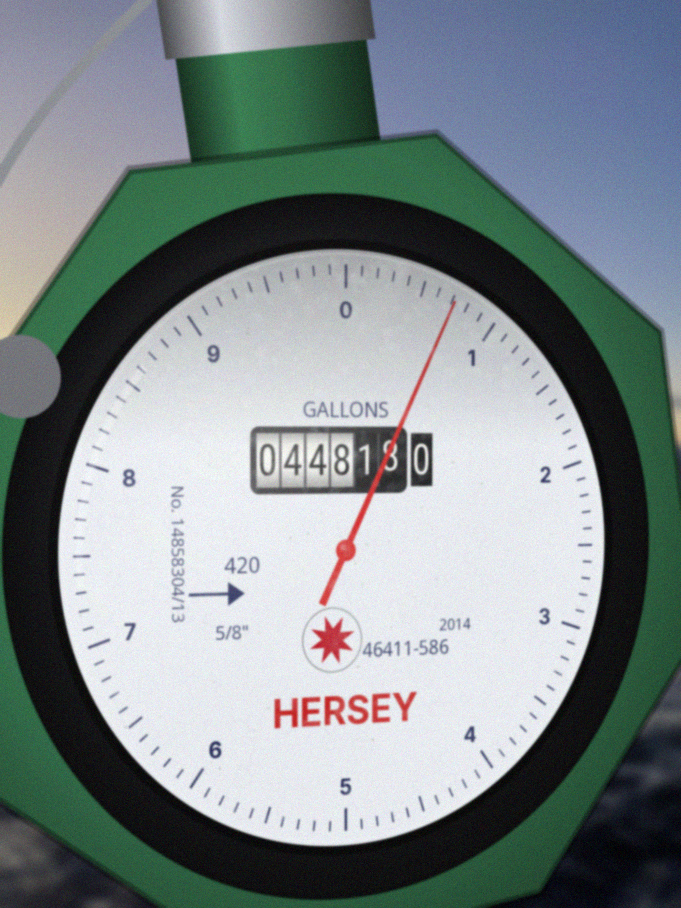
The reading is 448180.7
